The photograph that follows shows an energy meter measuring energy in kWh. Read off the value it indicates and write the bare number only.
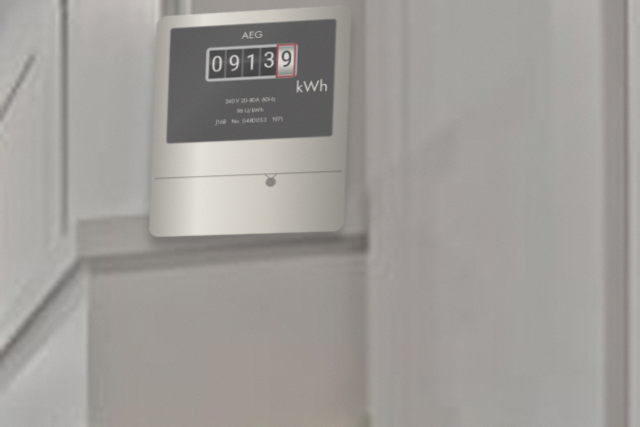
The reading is 913.9
